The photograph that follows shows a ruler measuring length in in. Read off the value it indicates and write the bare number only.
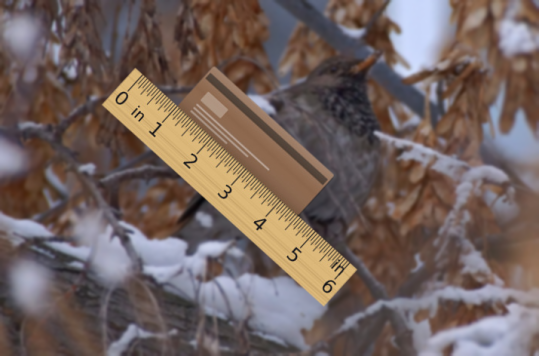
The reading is 3.5
